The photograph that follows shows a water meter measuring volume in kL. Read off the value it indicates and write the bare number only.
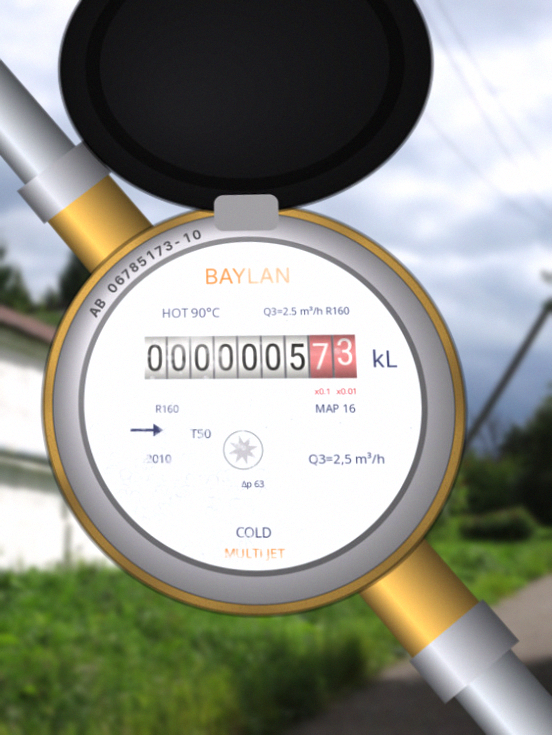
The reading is 5.73
